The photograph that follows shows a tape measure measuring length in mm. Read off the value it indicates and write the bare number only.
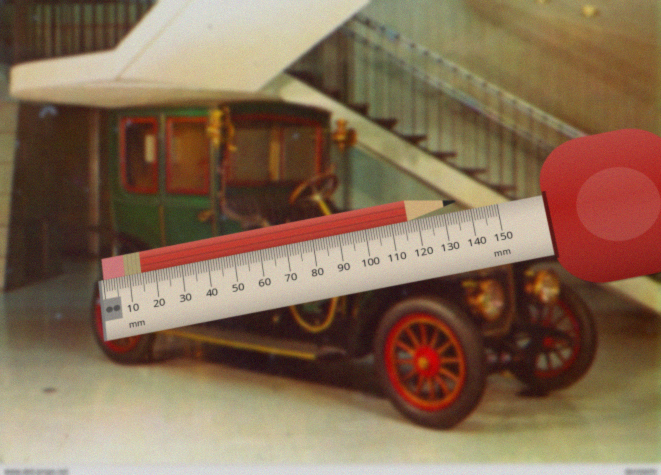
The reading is 135
